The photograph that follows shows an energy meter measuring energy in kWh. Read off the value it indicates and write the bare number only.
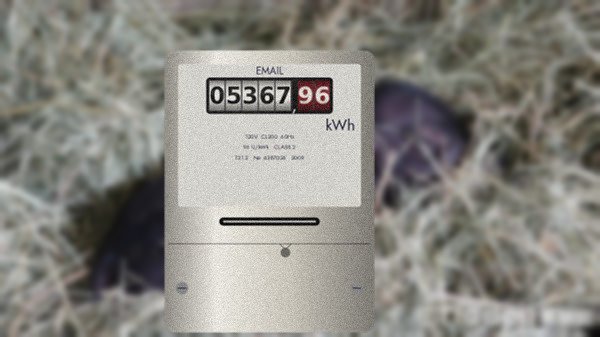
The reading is 5367.96
